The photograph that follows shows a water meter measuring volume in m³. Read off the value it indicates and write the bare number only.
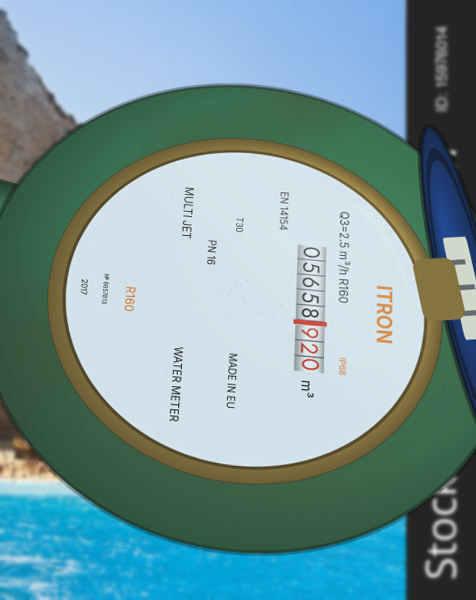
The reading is 5658.920
